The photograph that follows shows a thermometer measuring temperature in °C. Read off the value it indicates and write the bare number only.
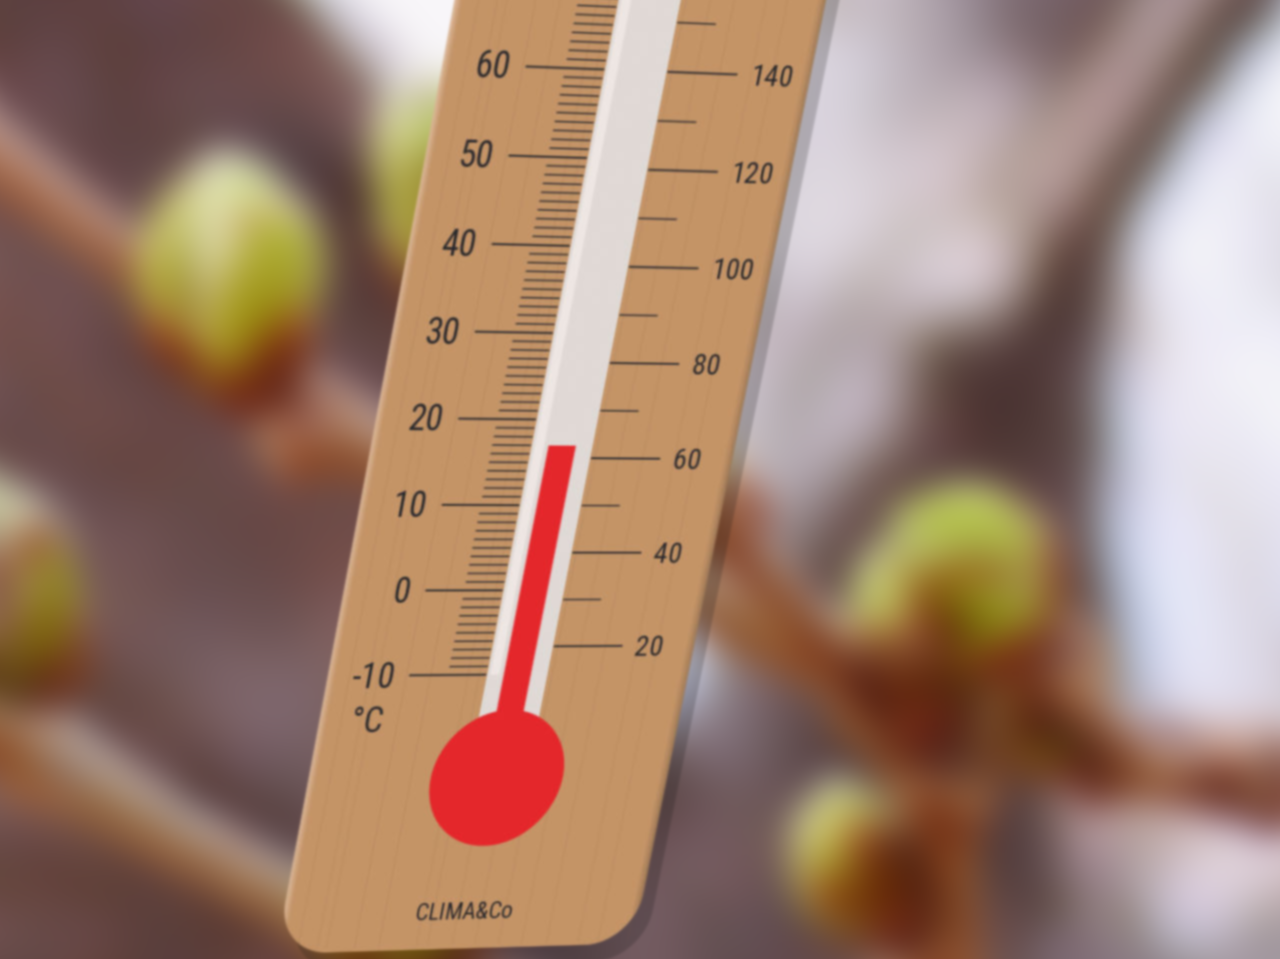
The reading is 17
